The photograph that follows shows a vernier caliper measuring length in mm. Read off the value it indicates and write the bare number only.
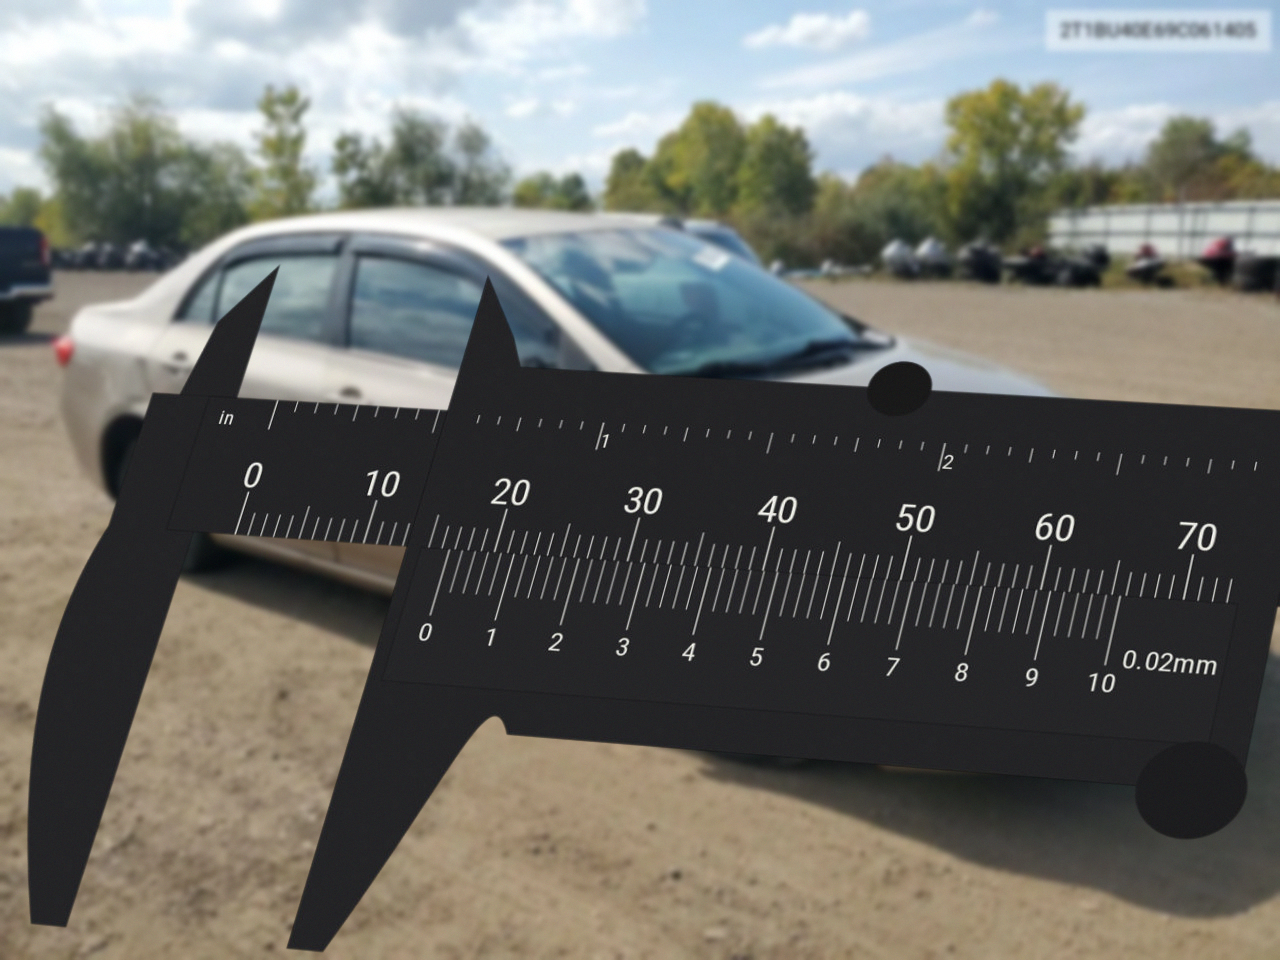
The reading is 16.6
